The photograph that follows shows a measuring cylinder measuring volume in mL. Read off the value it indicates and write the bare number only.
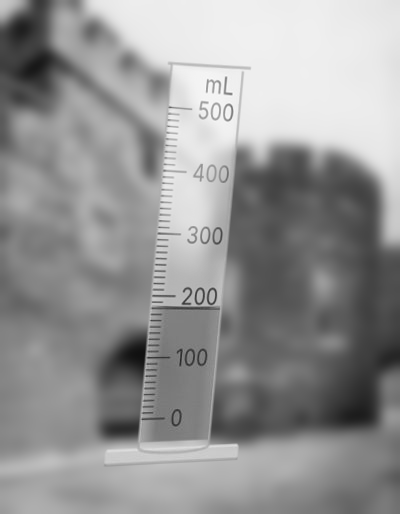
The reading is 180
